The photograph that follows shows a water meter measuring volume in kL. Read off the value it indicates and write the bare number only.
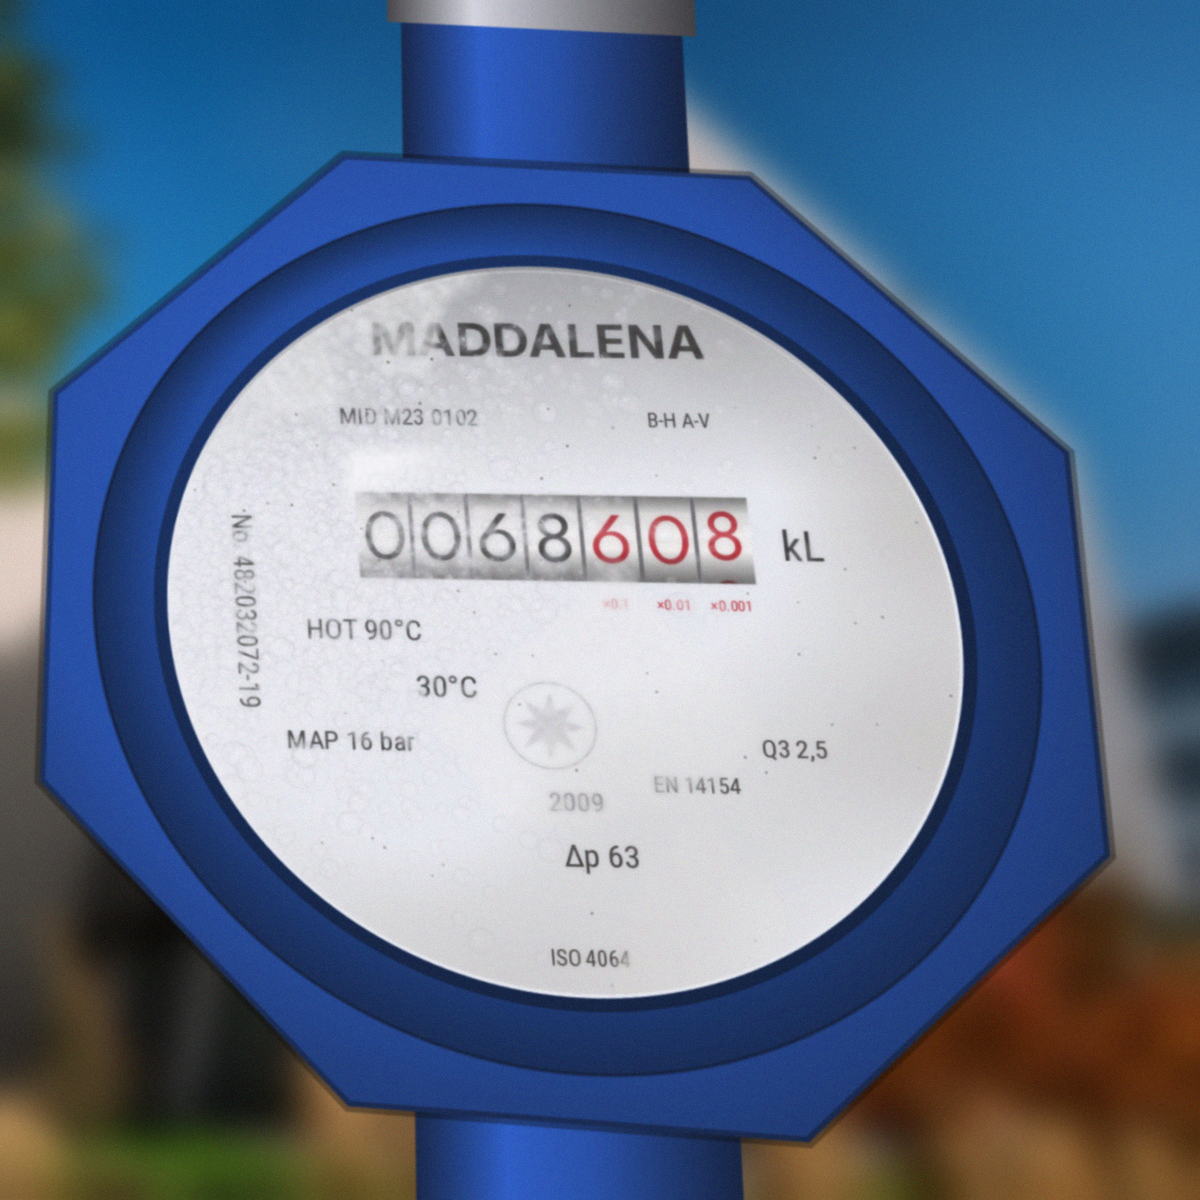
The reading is 68.608
